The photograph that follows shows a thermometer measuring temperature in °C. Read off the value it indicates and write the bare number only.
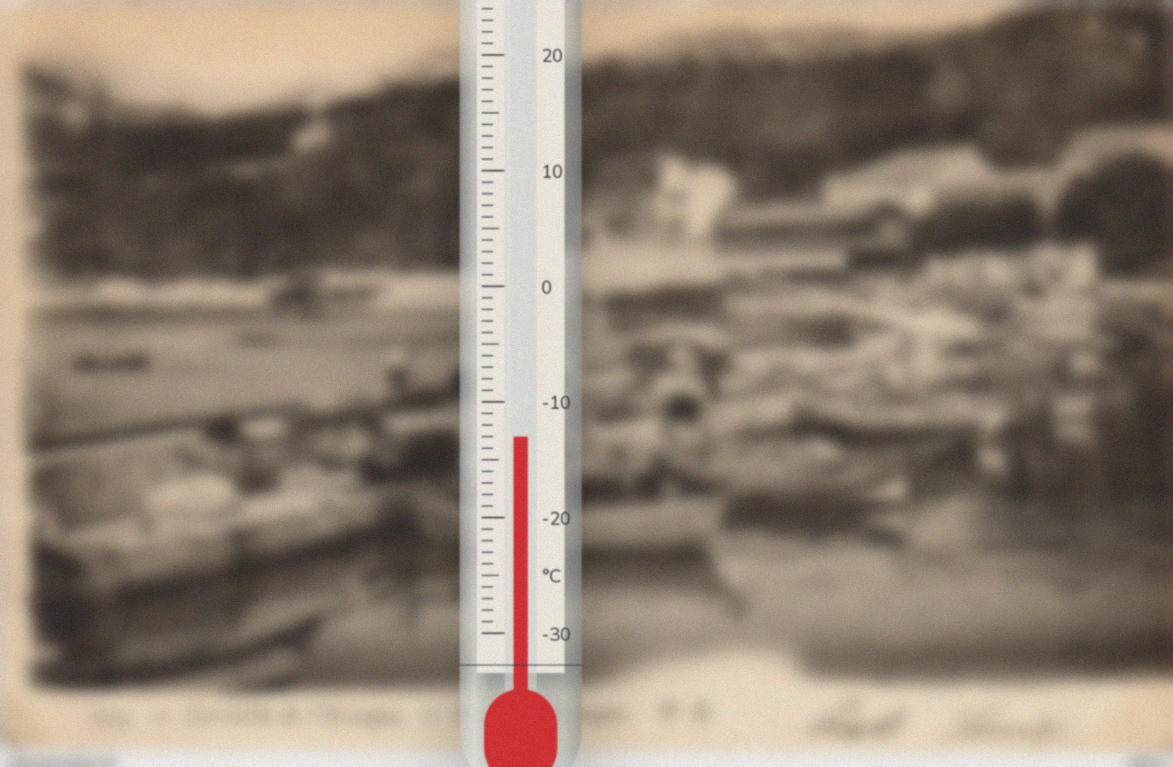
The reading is -13
